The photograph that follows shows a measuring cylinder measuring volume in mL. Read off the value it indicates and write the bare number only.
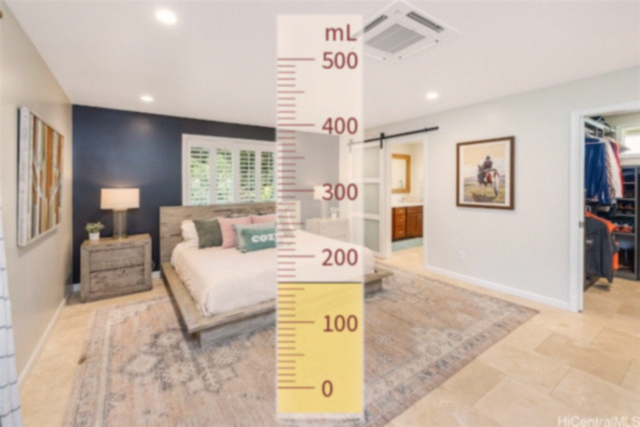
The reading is 160
